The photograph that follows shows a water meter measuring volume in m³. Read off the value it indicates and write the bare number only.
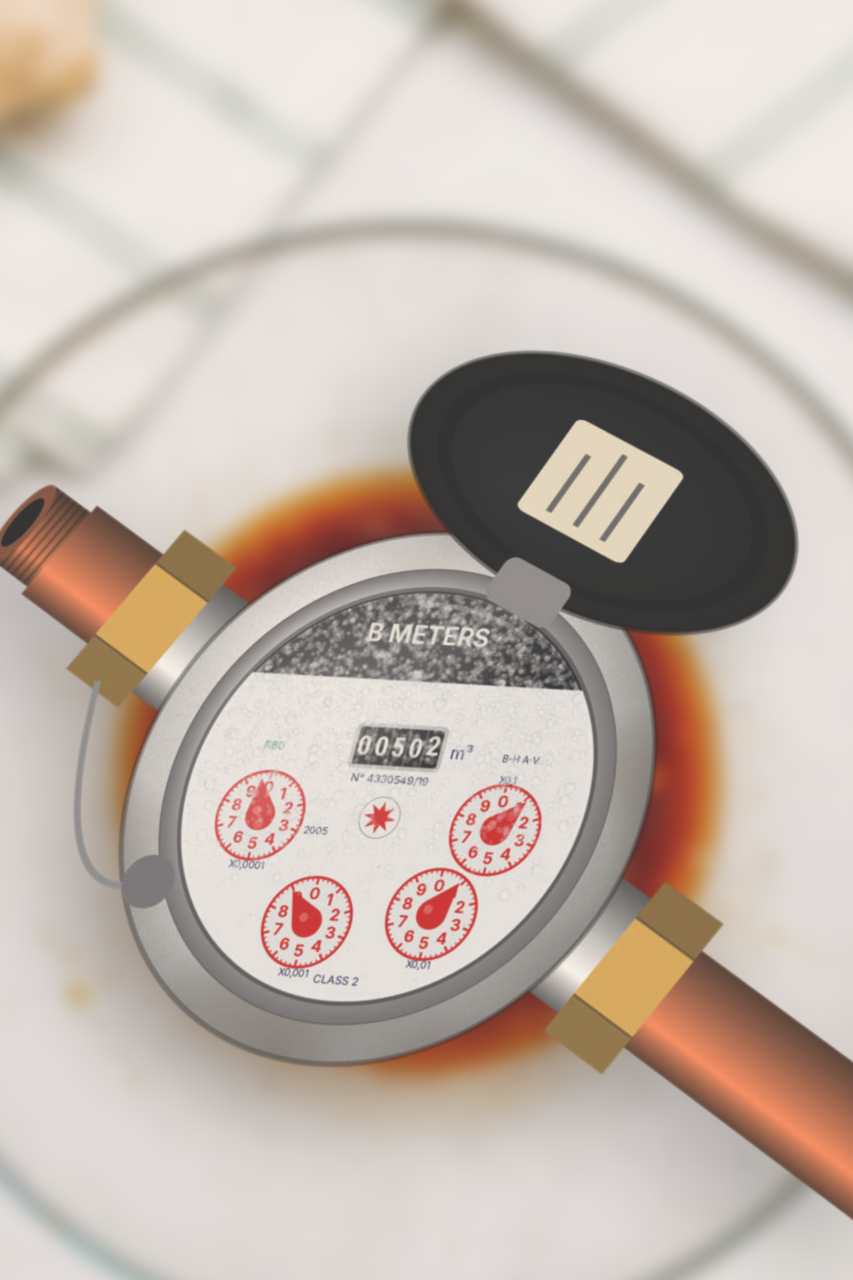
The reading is 502.1089
